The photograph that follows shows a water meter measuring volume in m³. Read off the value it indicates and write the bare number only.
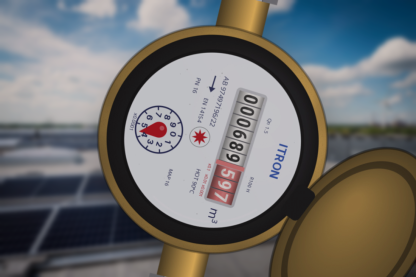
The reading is 689.5974
